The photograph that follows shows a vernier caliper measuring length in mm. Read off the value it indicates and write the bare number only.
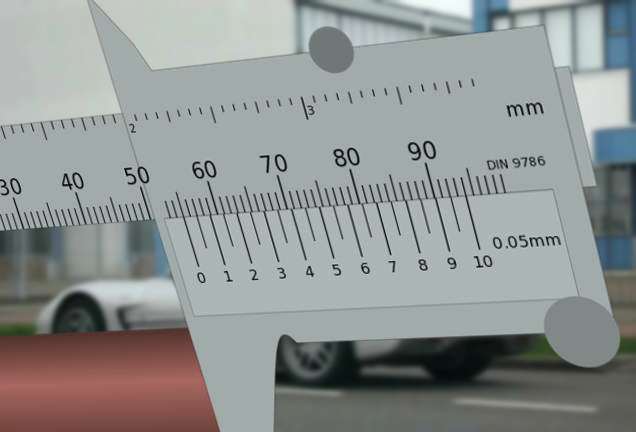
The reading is 55.0
